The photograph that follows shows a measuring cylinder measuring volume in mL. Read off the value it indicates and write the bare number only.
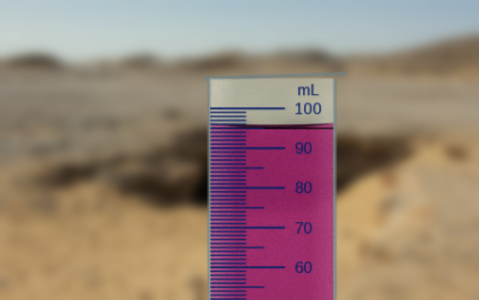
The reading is 95
